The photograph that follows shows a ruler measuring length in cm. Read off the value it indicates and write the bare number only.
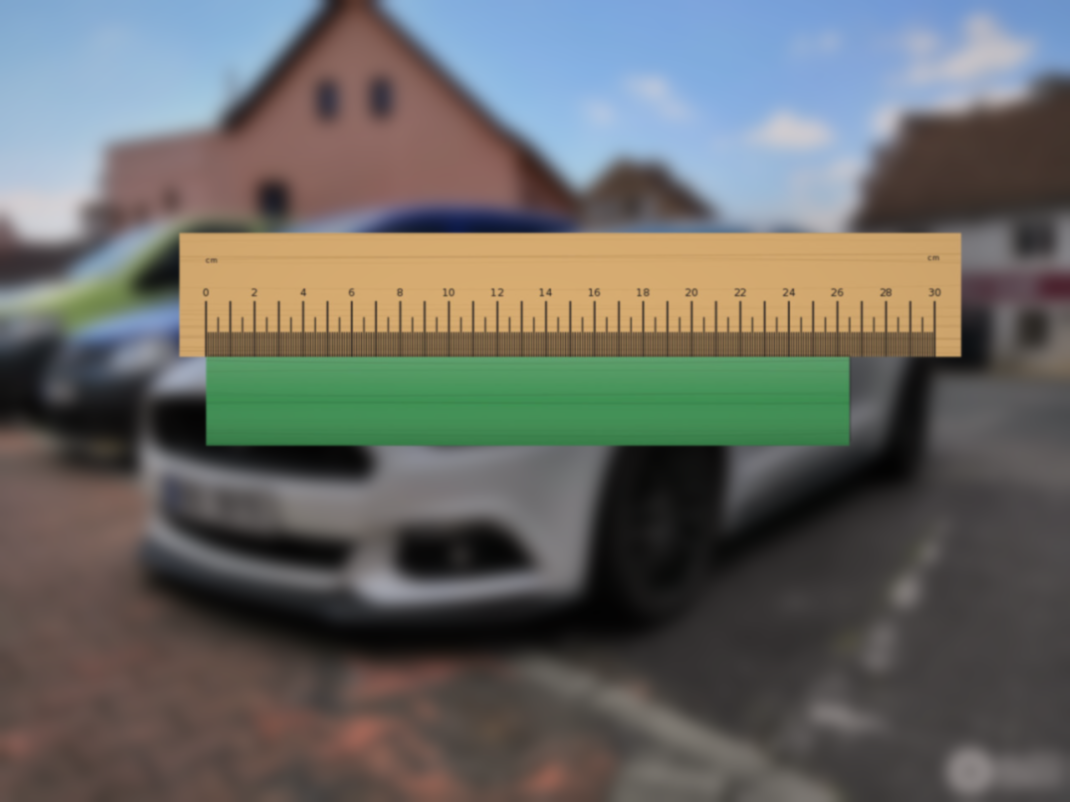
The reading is 26.5
